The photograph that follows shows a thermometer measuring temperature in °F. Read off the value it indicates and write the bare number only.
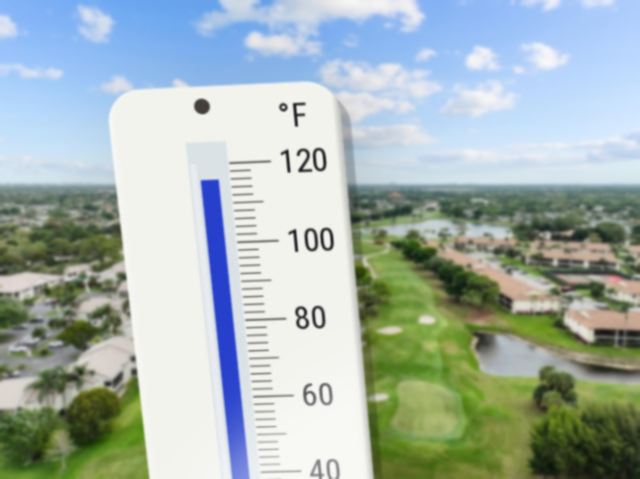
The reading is 116
